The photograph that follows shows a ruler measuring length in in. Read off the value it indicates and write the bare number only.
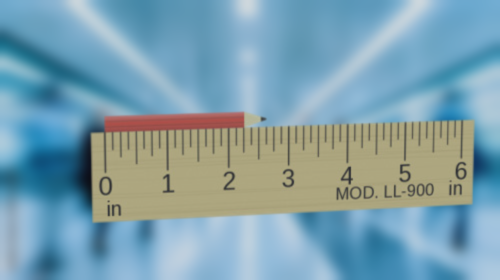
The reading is 2.625
